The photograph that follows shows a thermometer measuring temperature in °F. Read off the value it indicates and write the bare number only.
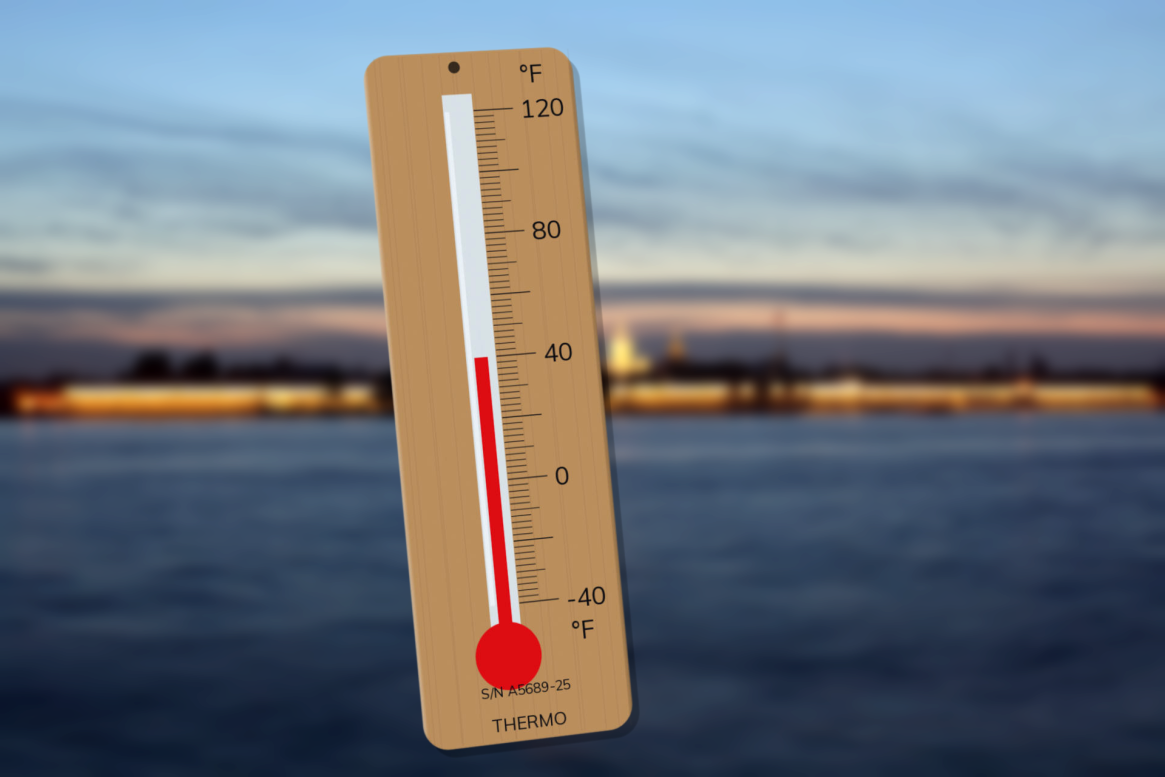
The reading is 40
